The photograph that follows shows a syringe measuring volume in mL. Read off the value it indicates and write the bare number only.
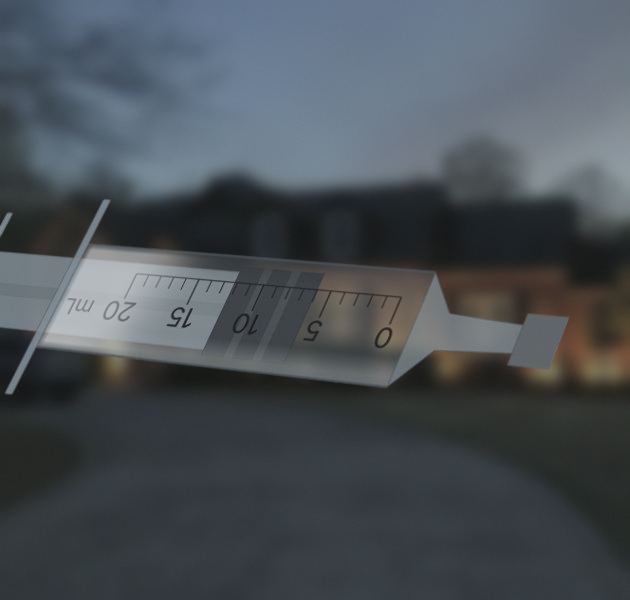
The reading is 6
